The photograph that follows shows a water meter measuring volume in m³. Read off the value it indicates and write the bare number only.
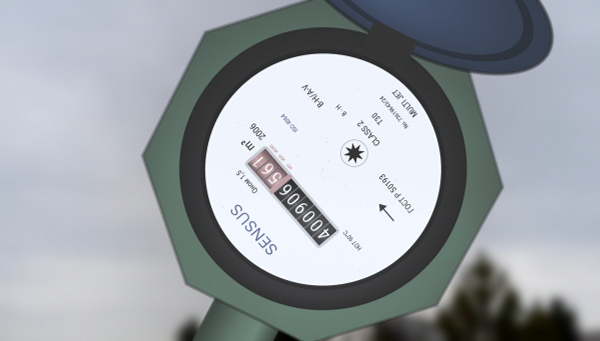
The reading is 400906.561
